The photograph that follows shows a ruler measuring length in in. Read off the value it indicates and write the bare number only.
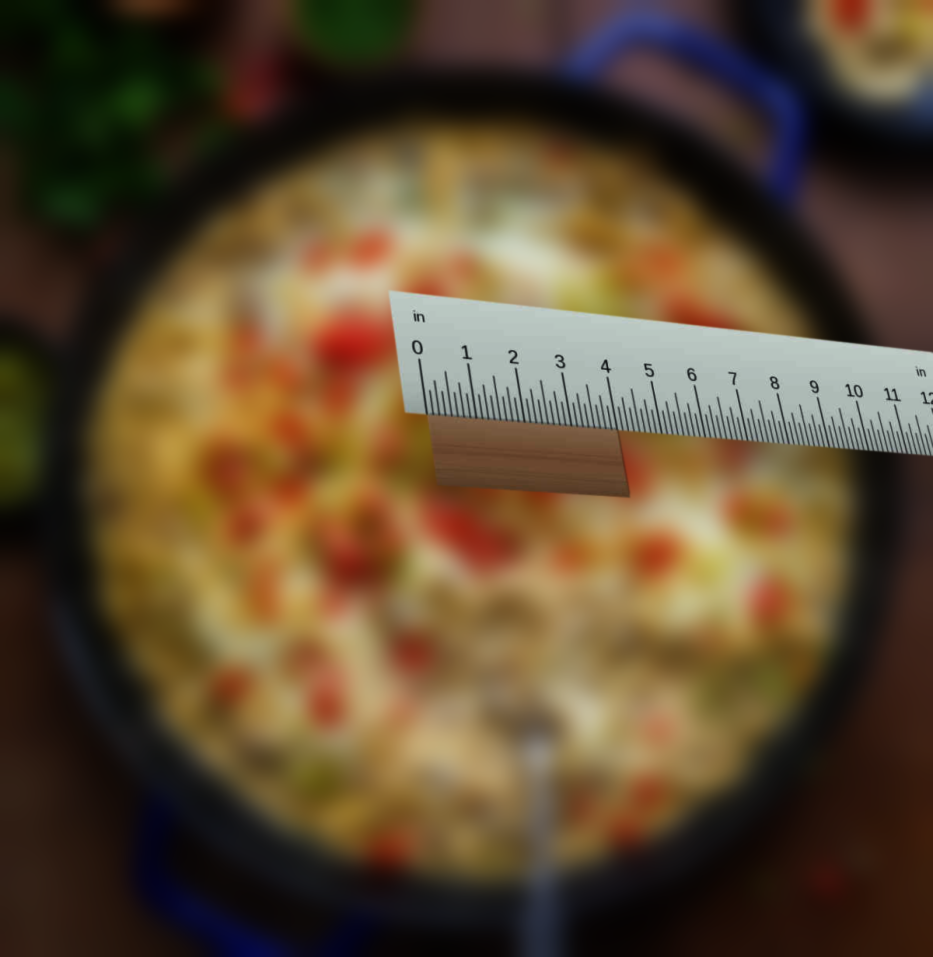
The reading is 4
